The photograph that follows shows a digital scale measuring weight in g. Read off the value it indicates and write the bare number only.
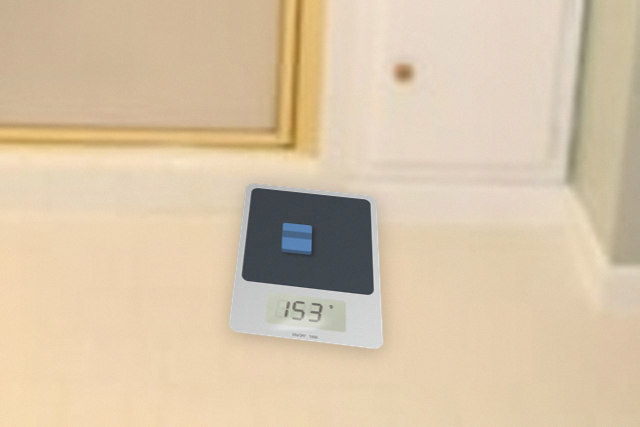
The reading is 153
